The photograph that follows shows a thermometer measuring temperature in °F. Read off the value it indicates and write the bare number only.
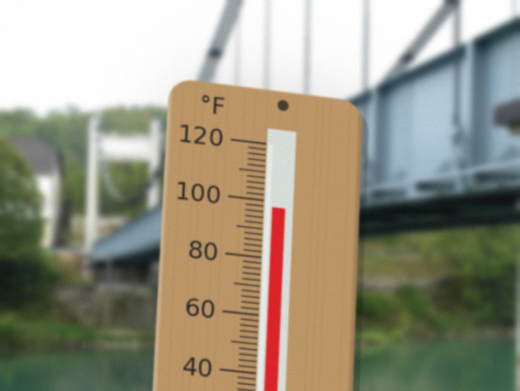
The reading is 98
